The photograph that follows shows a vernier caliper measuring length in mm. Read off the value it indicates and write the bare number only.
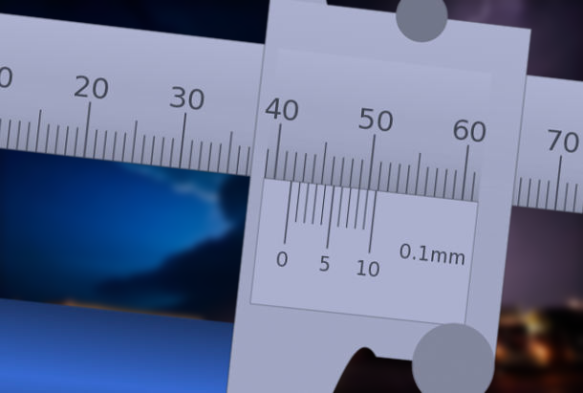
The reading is 41.8
